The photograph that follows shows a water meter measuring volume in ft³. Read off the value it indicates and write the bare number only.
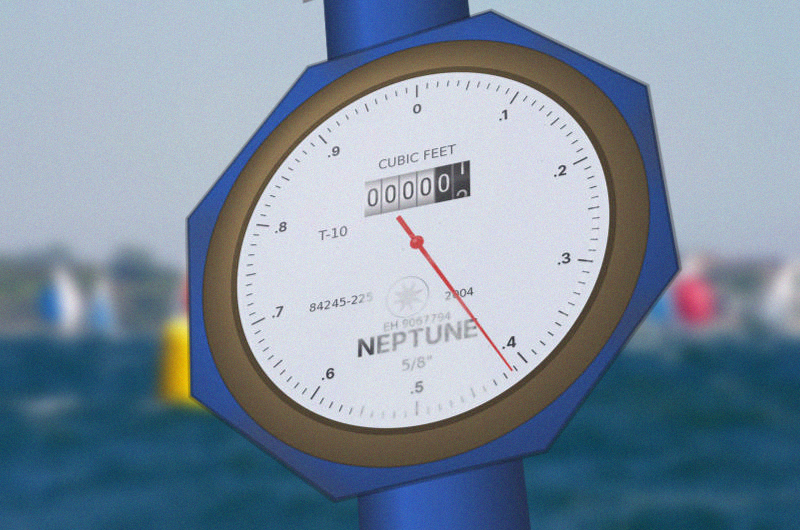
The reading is 1.41
